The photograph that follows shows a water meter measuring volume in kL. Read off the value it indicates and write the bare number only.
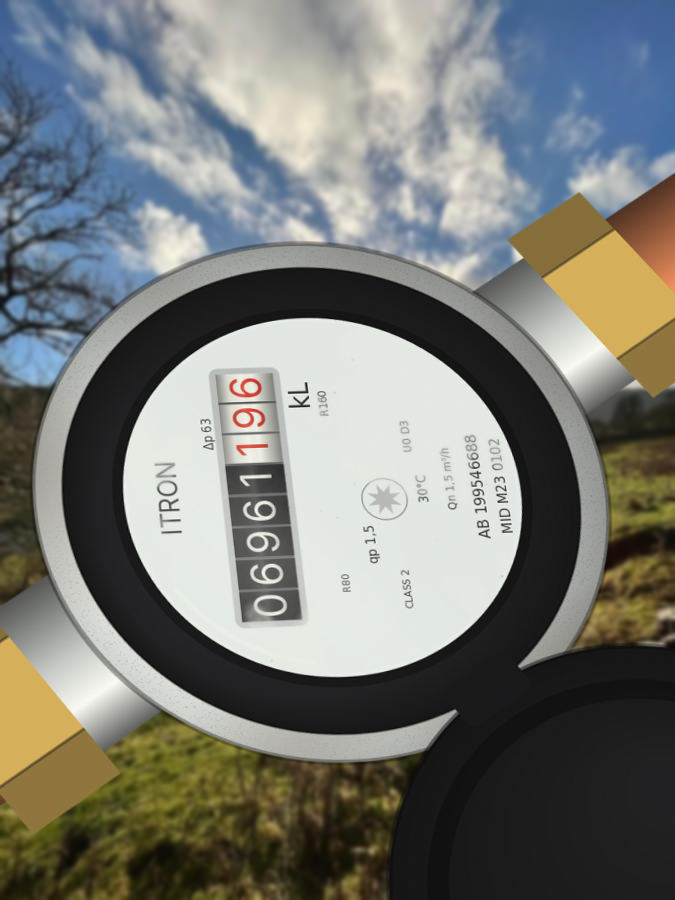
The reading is 6961.196
